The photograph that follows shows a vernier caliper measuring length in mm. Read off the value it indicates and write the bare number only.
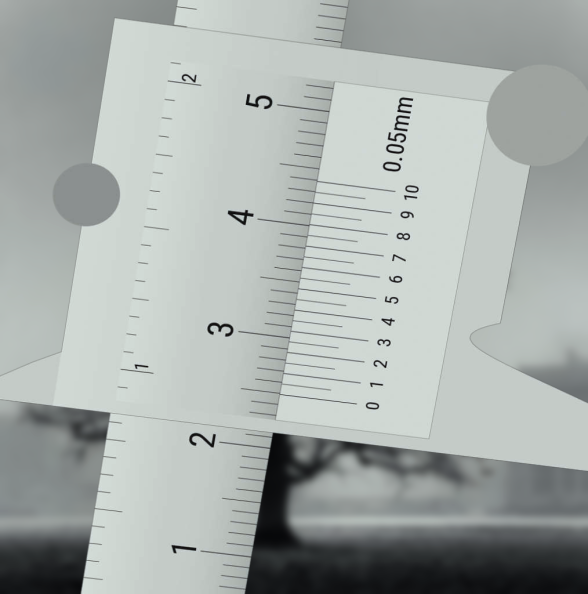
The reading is 24.9
